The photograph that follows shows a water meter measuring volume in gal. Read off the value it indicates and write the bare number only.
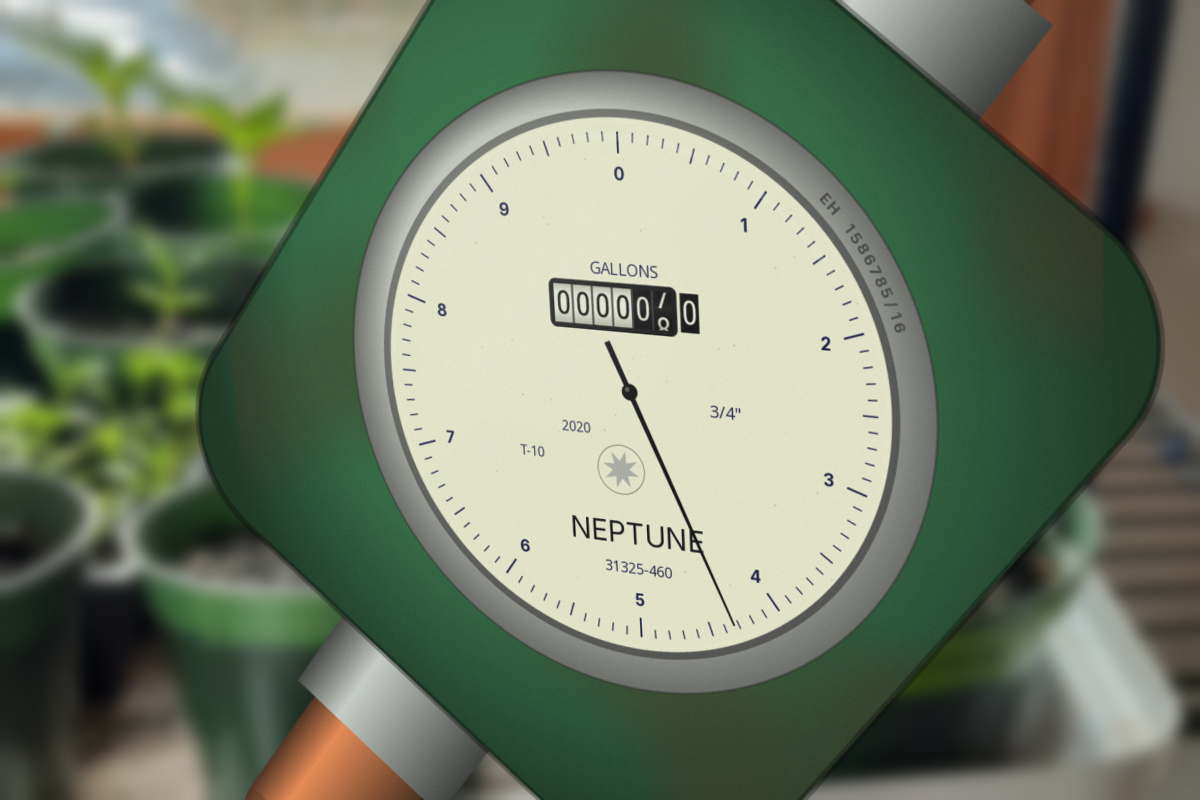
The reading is 74.3
